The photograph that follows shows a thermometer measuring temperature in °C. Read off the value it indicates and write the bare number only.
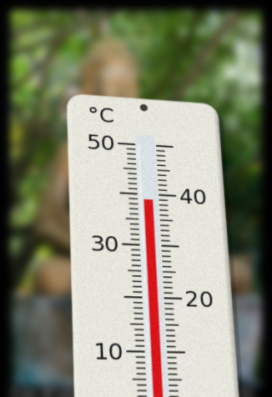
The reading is 39
